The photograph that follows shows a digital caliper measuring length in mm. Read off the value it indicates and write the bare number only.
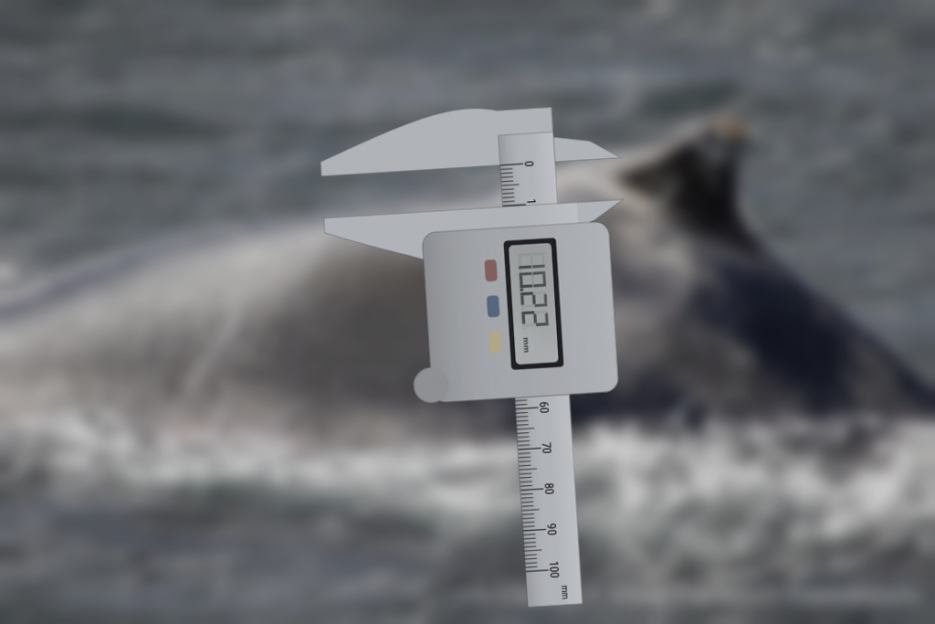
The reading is 10.22
